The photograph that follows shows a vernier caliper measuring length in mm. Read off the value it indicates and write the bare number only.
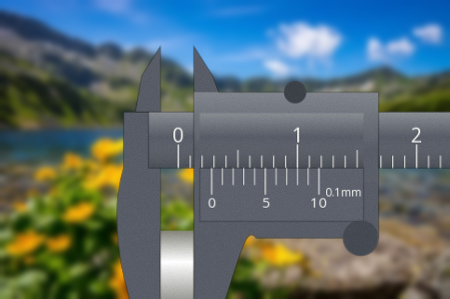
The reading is 2.8
